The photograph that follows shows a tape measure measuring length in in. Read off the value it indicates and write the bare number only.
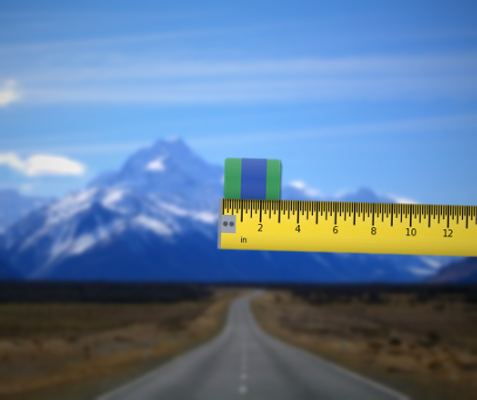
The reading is 3
